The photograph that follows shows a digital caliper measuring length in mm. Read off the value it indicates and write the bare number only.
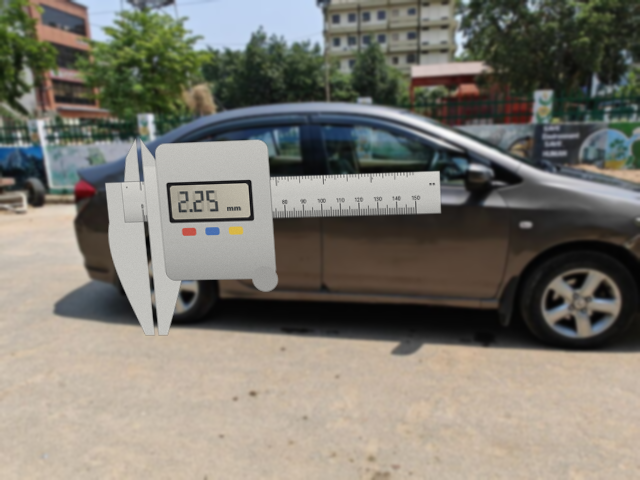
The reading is 2.25
